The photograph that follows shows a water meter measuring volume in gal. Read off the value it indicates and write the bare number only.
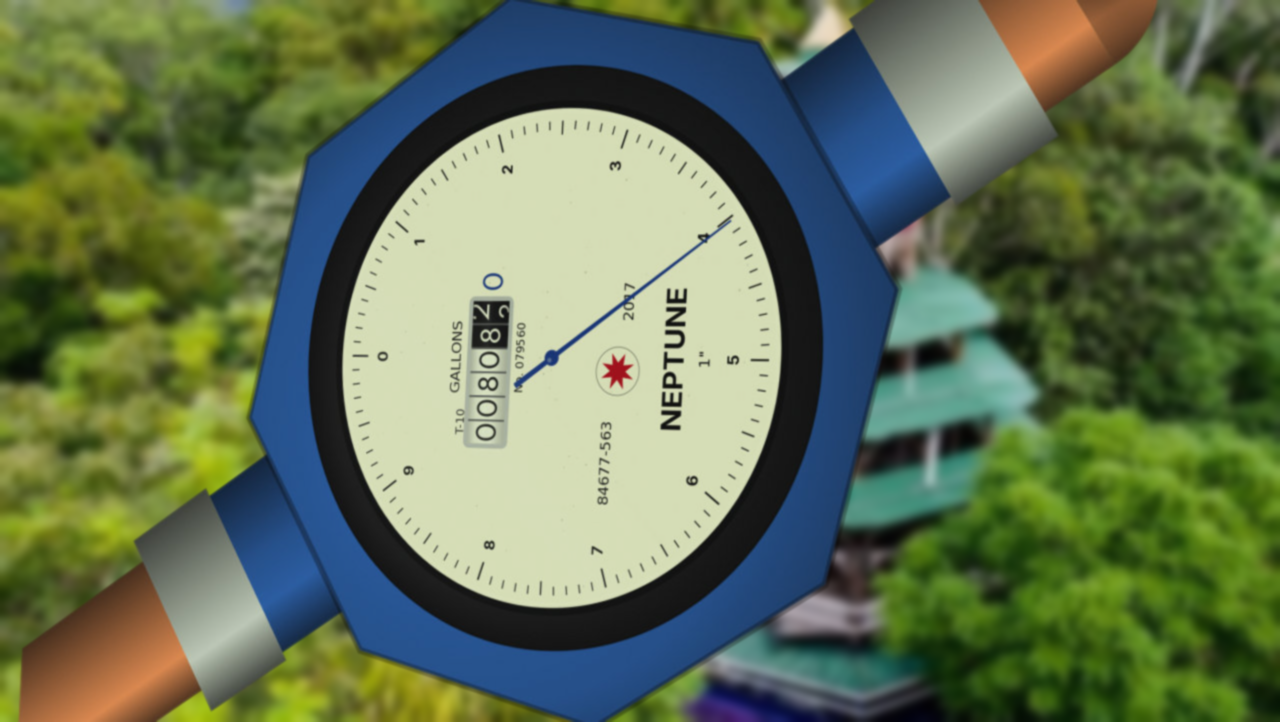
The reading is 80824.0
